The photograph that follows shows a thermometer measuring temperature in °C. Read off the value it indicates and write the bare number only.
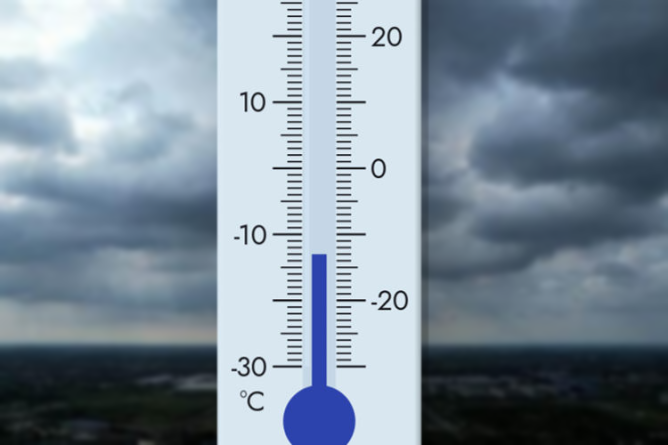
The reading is -13
